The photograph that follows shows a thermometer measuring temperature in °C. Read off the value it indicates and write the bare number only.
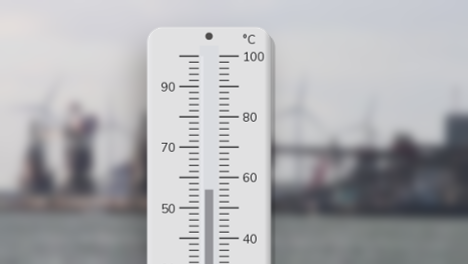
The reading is 56
